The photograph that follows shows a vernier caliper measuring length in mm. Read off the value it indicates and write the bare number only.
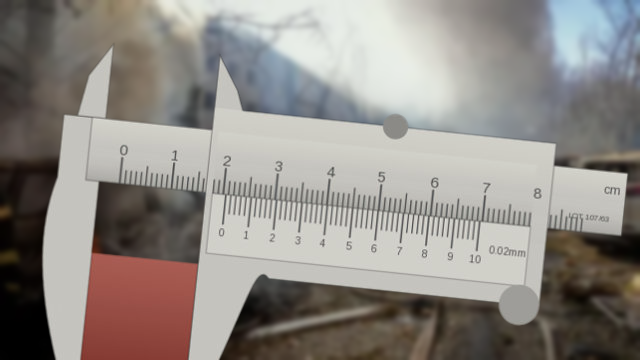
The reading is 20.5
